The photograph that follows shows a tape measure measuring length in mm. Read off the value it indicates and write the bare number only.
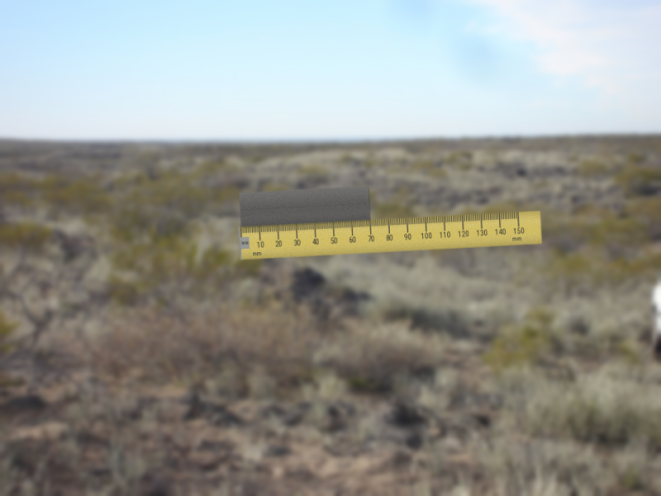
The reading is 70
